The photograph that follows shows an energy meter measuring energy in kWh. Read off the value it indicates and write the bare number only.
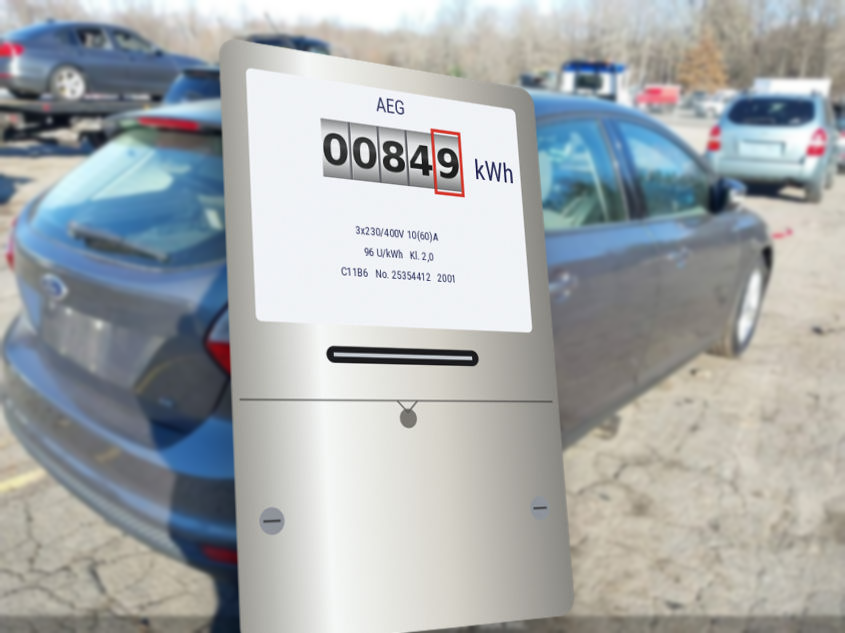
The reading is 84.9
